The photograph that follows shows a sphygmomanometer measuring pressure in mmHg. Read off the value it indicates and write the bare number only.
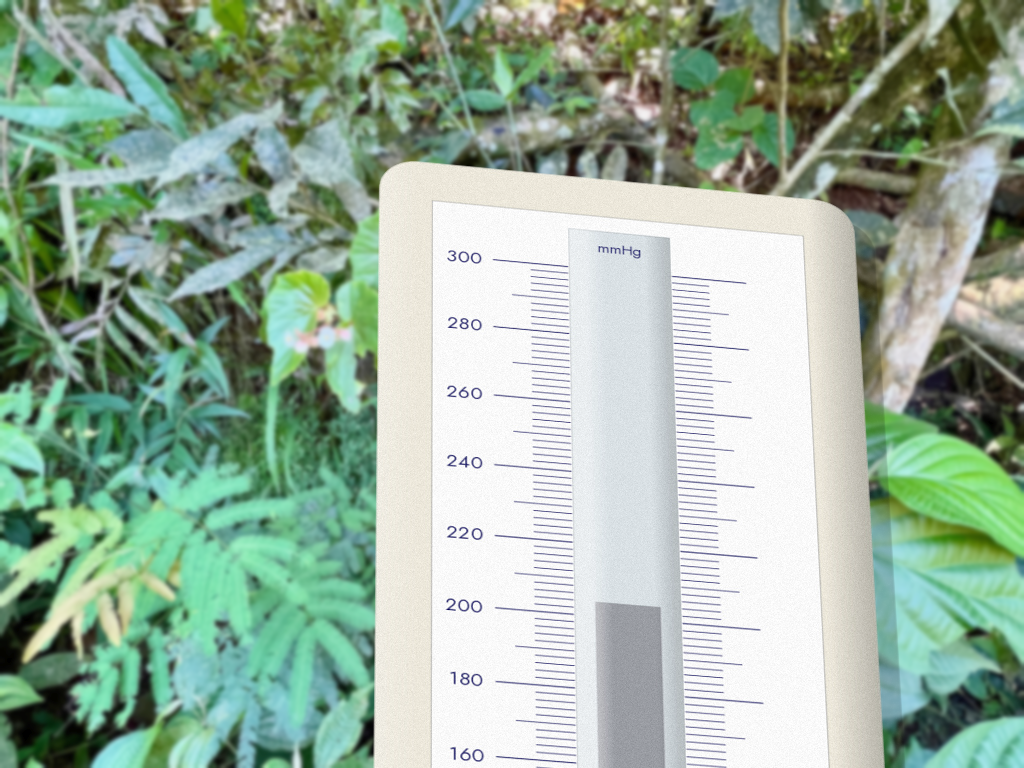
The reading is 204
